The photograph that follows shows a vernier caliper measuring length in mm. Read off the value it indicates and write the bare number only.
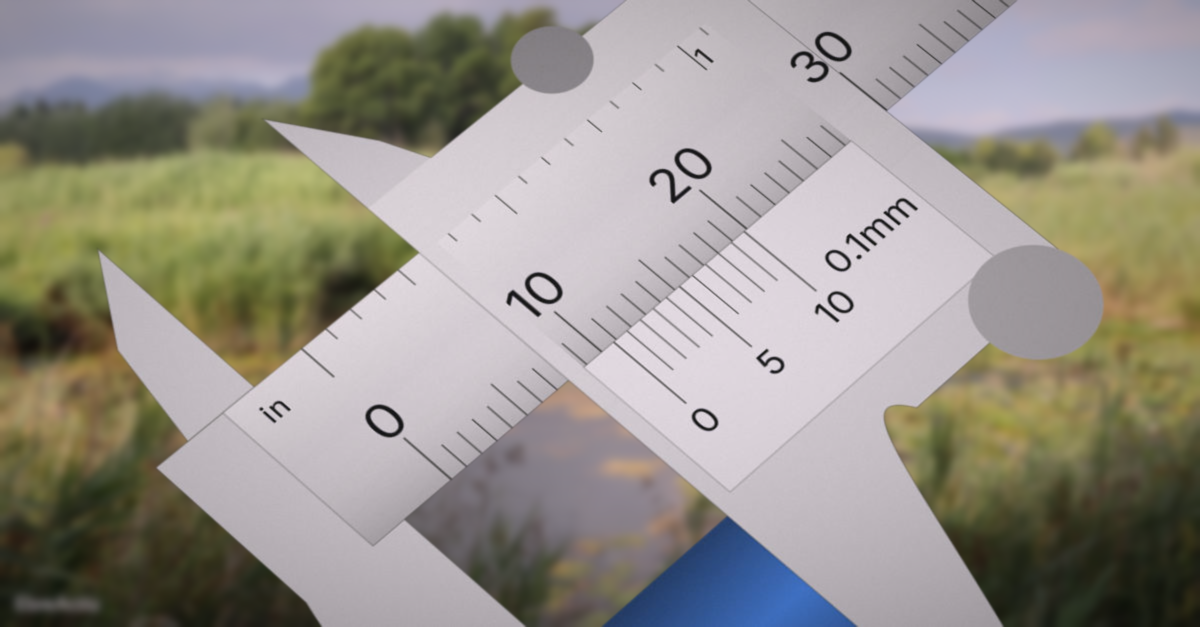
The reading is 10.8
